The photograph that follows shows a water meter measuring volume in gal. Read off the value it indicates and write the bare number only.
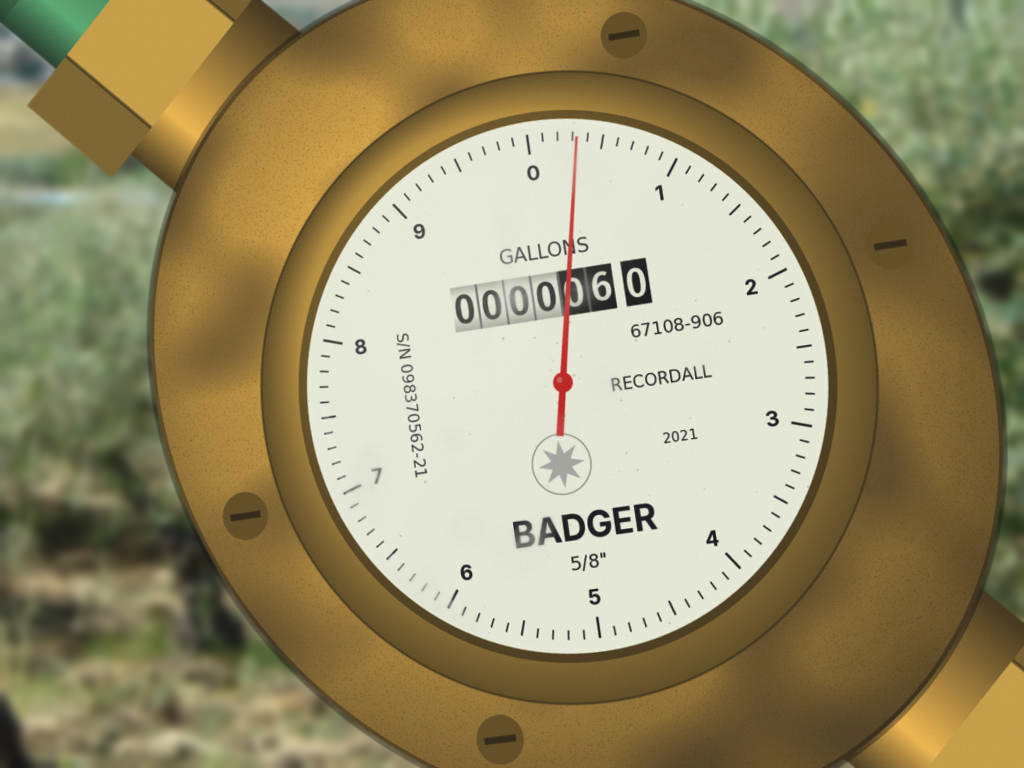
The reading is 60.3
